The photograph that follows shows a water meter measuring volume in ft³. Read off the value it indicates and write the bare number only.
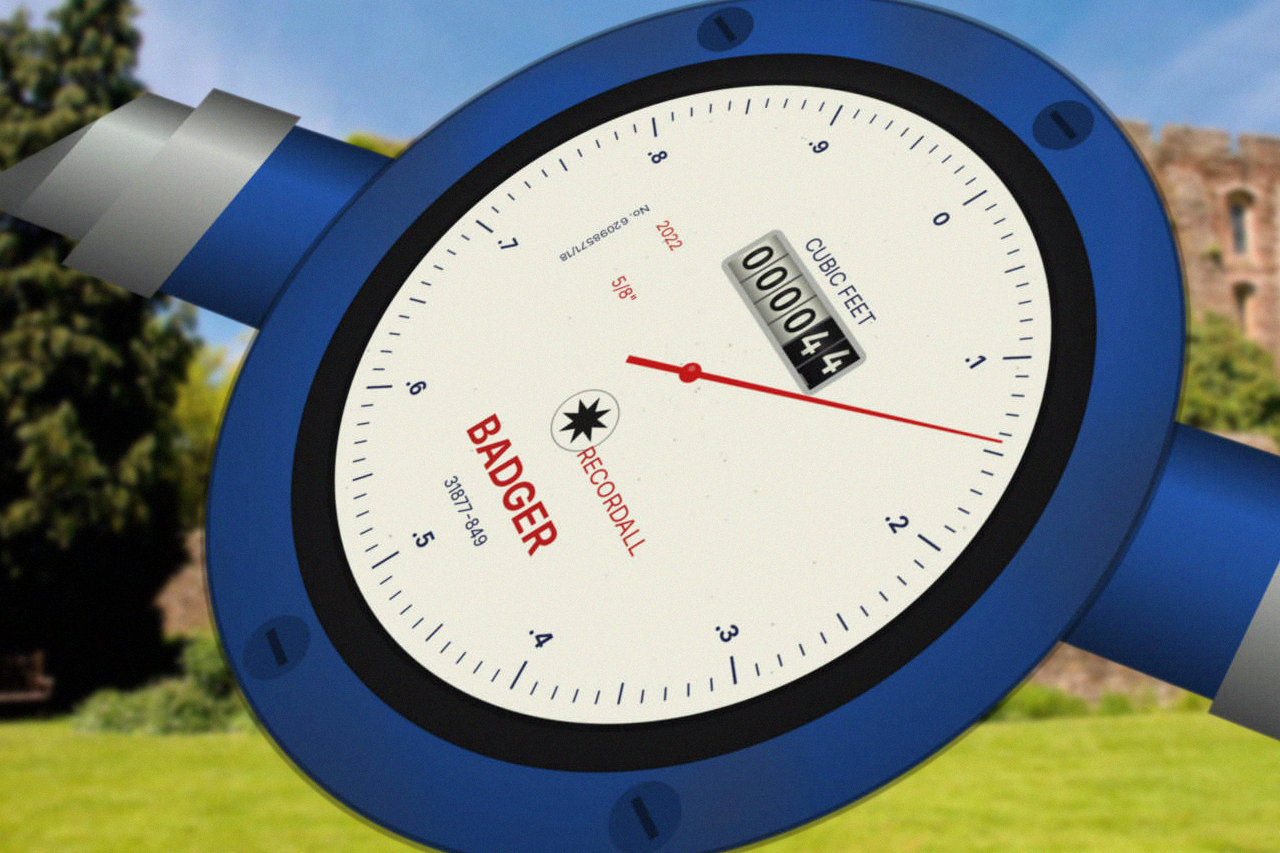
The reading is 44.14
